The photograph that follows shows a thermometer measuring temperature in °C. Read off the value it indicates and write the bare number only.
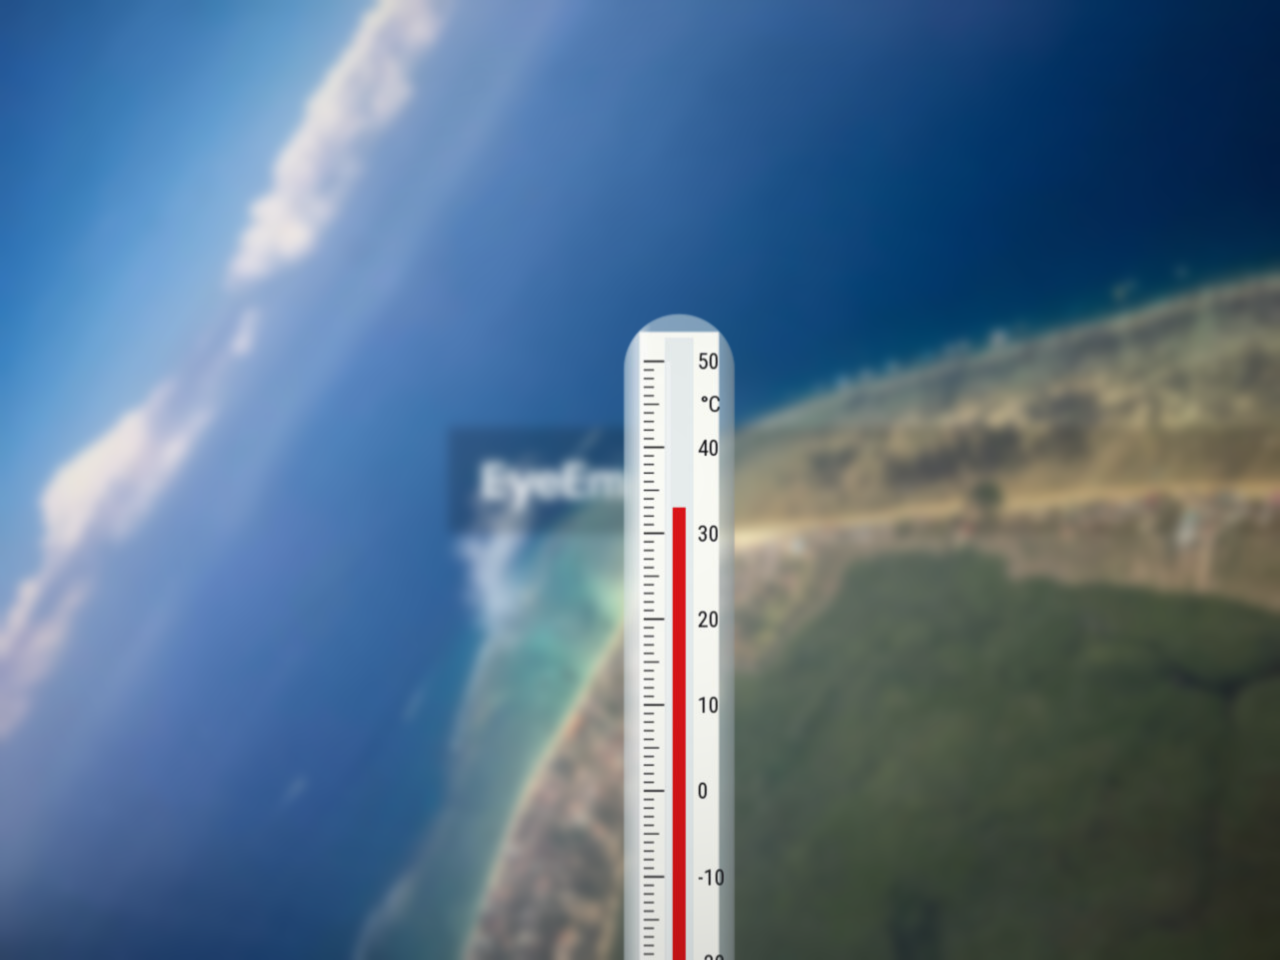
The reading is 33
